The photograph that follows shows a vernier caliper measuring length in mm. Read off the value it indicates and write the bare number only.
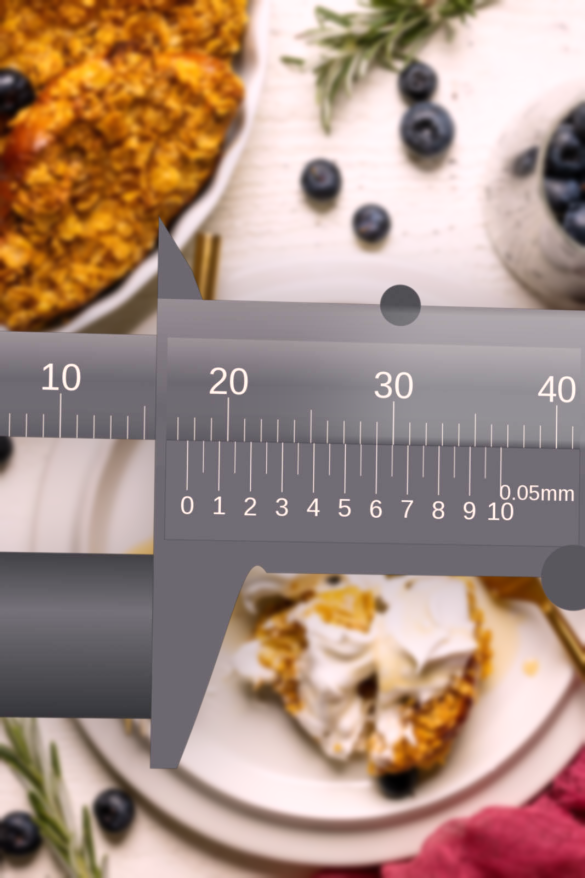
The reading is 17.6
